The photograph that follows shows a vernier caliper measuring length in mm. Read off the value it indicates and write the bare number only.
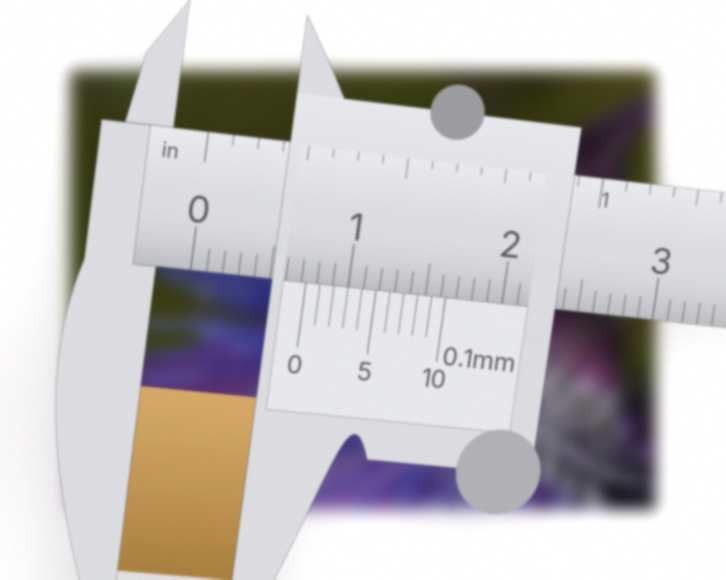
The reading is 7.3
